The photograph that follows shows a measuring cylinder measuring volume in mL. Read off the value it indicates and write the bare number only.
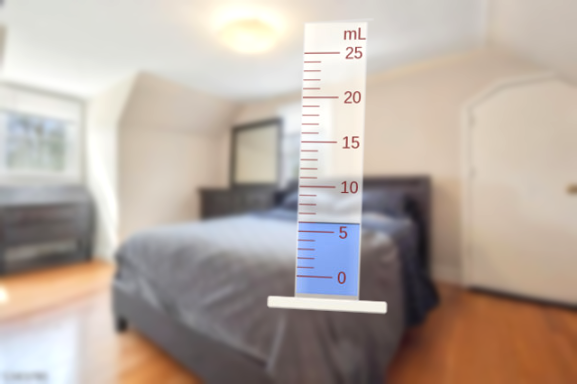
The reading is 6
